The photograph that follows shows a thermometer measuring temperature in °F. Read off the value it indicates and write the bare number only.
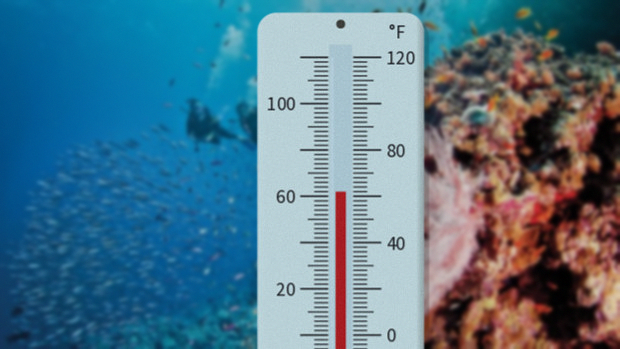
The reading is 62
